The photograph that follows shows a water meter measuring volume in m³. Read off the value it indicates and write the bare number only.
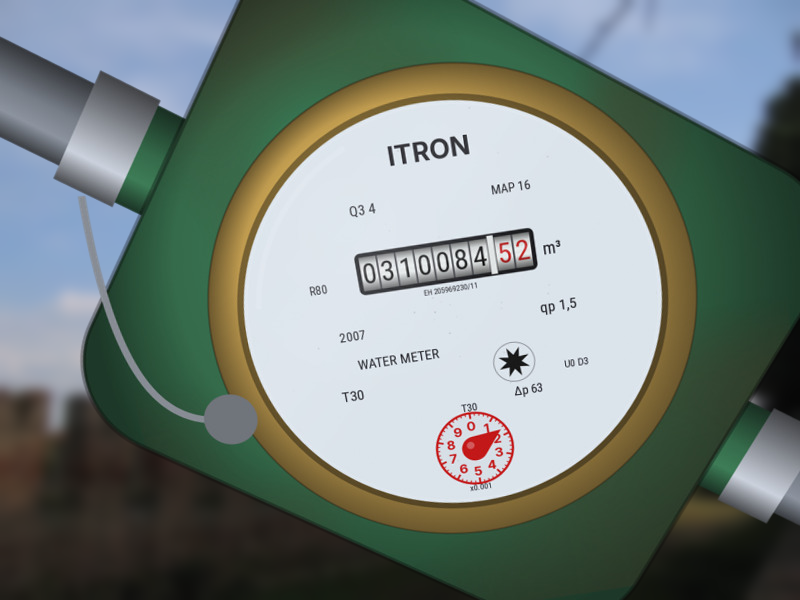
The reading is 310084.521
